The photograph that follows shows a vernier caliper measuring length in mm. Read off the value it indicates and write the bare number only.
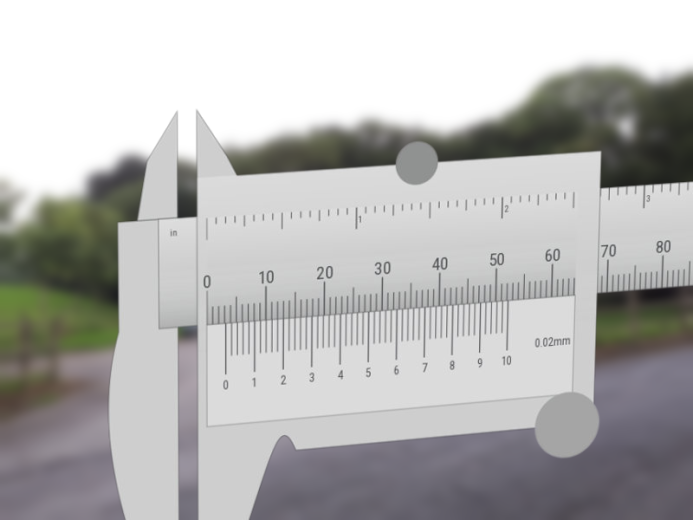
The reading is 3.2
